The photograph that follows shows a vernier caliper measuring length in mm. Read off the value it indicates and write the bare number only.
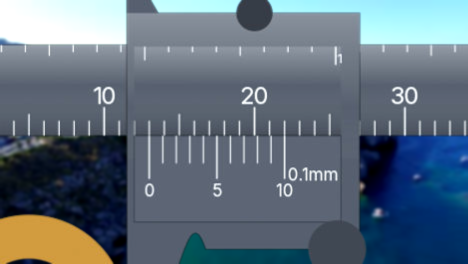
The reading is 13.0
